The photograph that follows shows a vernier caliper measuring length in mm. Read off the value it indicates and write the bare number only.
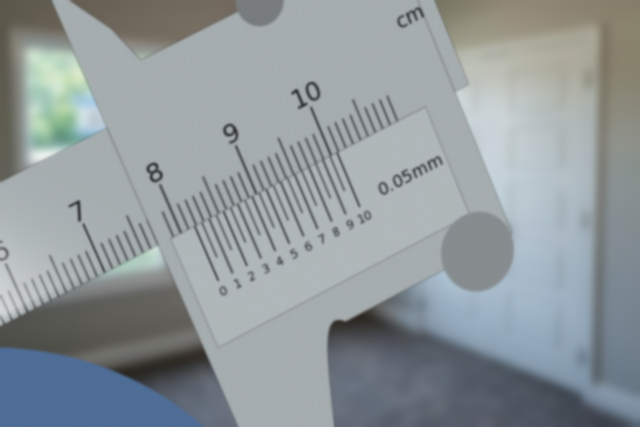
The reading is 81.8
